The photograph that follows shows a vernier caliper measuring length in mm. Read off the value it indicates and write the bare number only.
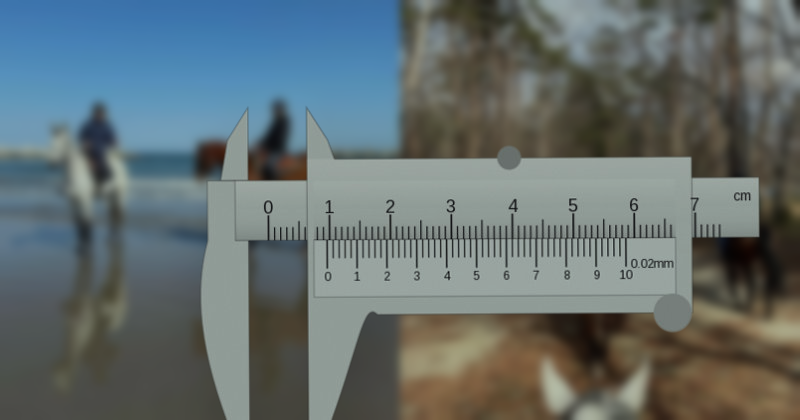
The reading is 9.6
